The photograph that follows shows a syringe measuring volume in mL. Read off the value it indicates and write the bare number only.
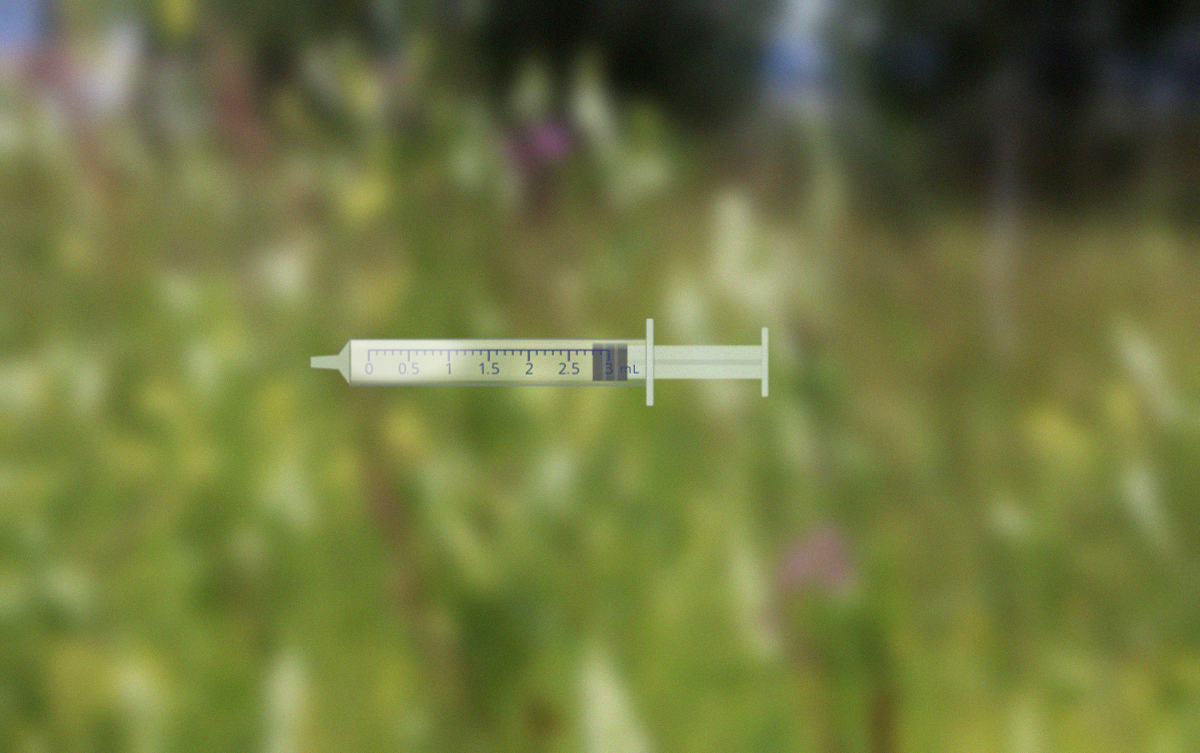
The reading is 2.8
